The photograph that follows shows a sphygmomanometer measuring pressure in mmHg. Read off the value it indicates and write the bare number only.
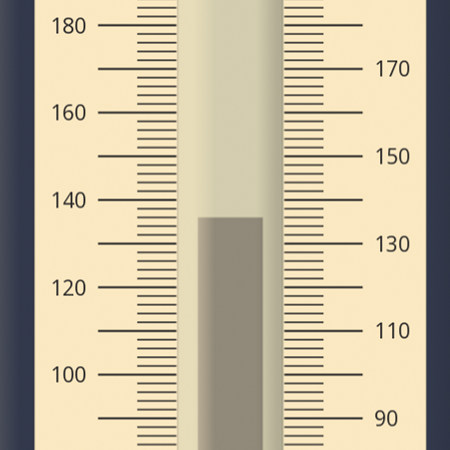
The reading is 136
